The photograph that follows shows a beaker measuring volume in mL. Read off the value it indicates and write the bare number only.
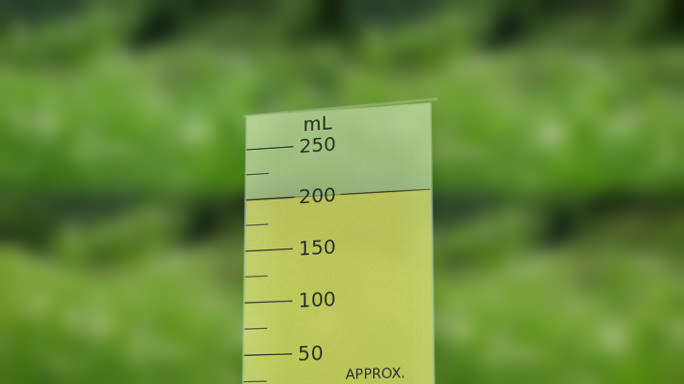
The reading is 200
